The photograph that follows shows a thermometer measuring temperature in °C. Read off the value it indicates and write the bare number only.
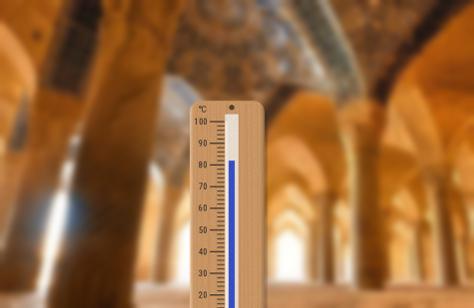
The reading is 82
